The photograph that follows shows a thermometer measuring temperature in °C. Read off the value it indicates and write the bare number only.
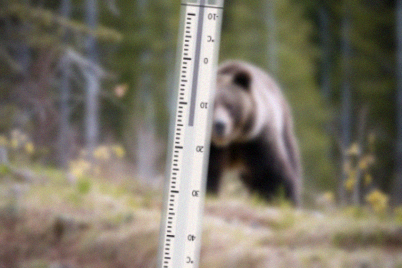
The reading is 15
